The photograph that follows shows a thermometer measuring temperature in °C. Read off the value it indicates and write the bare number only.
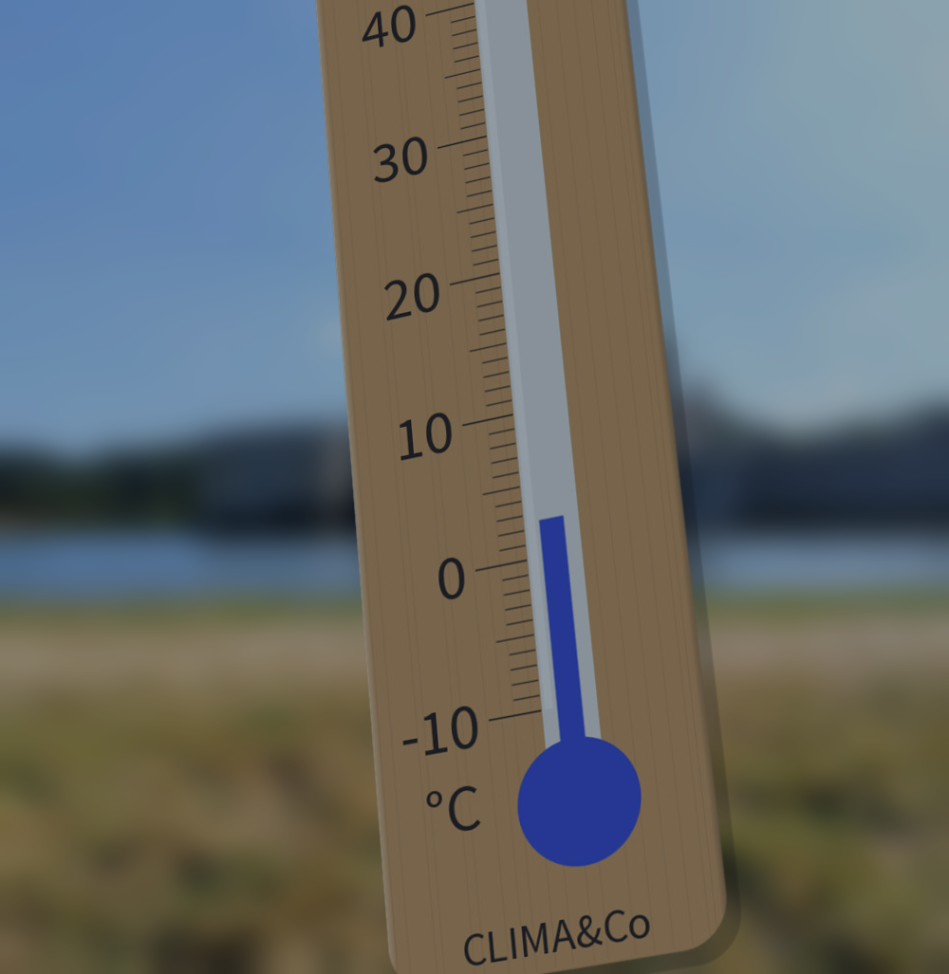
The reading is 2.5
